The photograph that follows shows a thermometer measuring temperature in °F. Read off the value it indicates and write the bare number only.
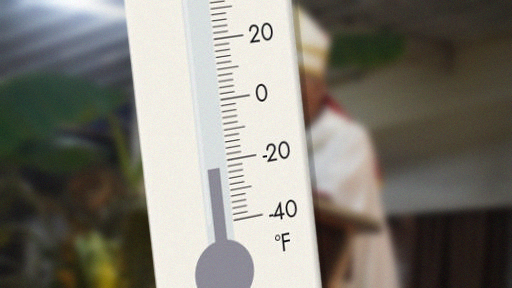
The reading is -22
